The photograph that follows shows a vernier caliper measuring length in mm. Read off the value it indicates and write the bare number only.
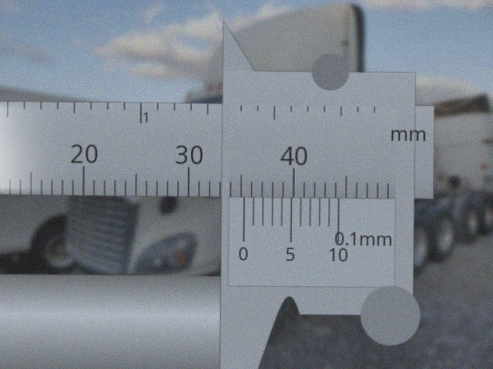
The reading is 35.3
